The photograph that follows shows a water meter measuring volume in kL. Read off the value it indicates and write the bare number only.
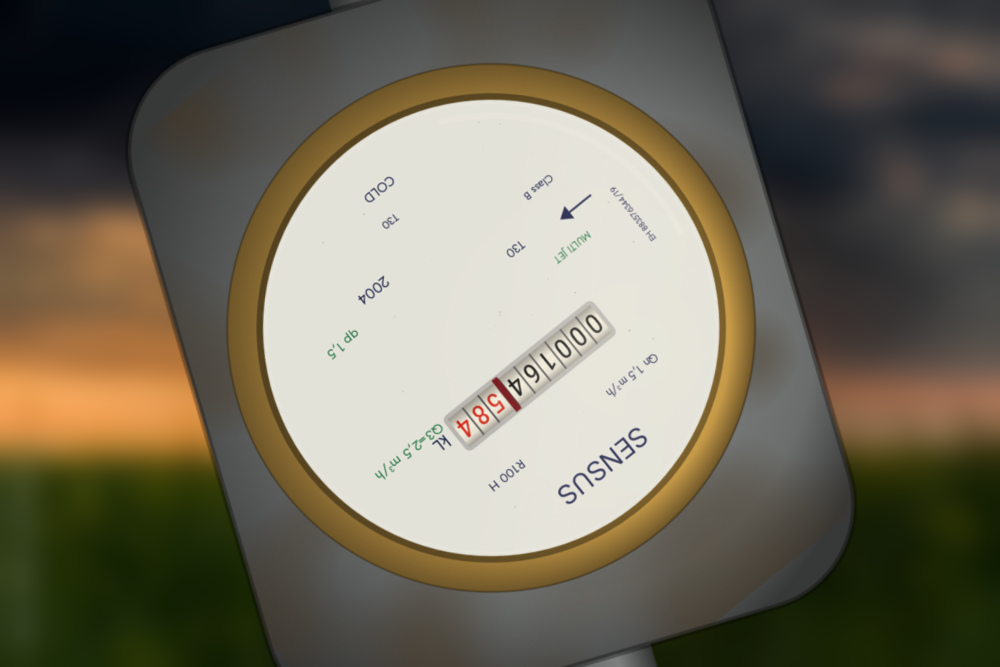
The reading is 164.584
